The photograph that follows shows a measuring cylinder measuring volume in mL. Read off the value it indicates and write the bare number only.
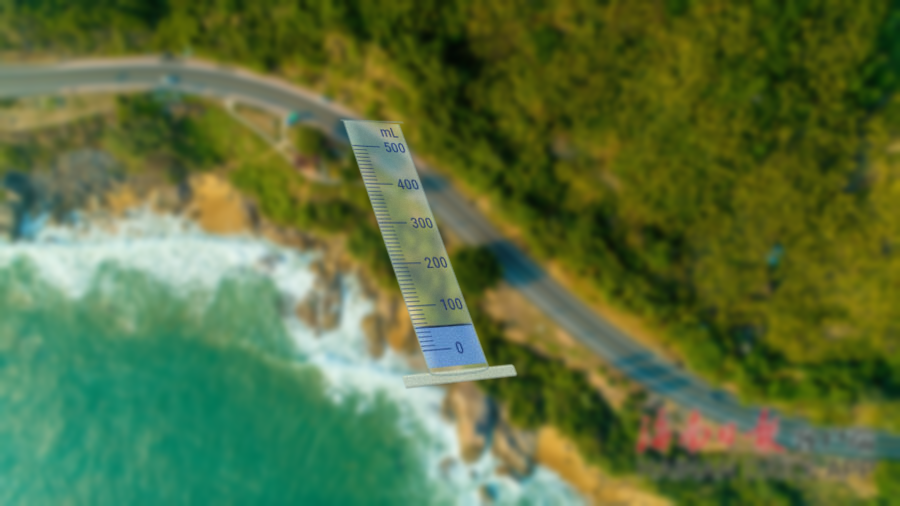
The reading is 50
